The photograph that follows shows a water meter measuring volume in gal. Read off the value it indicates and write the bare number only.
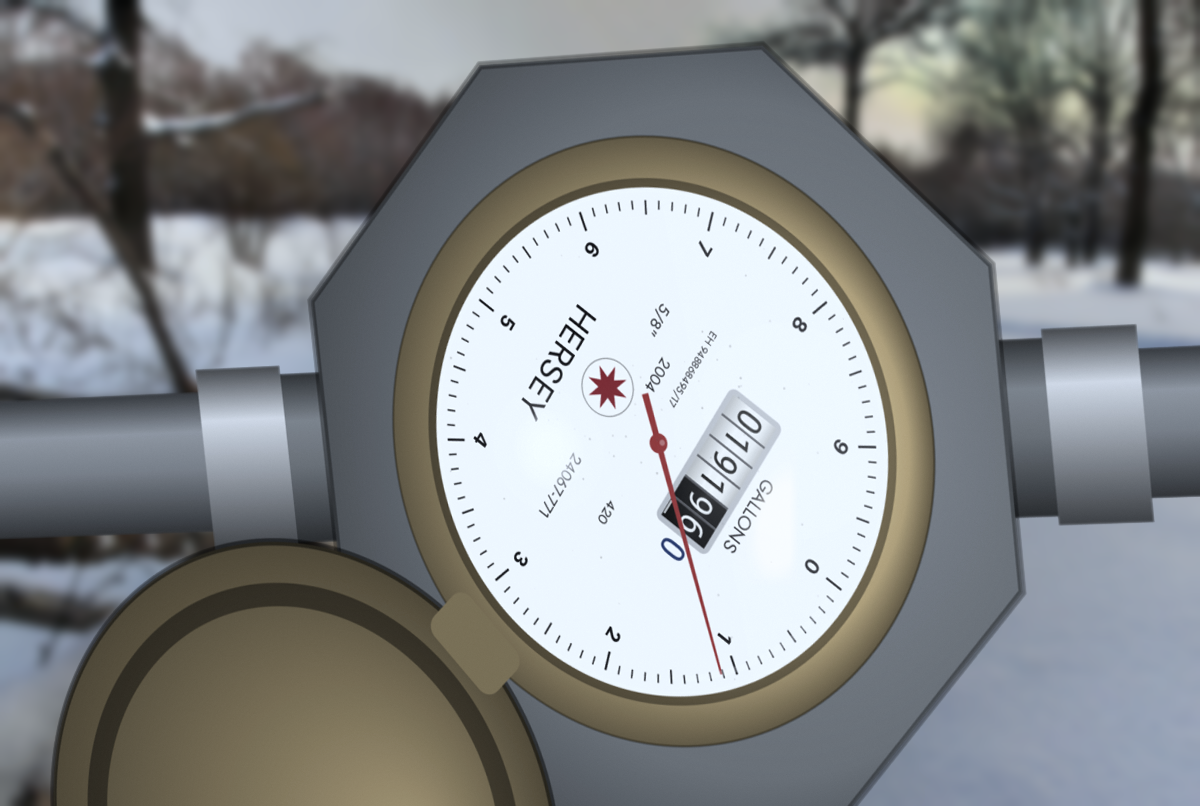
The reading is 191961.1
